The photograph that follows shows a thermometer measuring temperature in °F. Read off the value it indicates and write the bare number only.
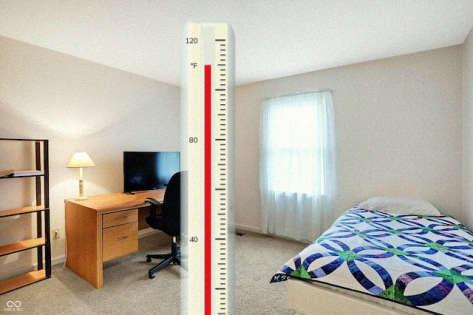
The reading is 110
